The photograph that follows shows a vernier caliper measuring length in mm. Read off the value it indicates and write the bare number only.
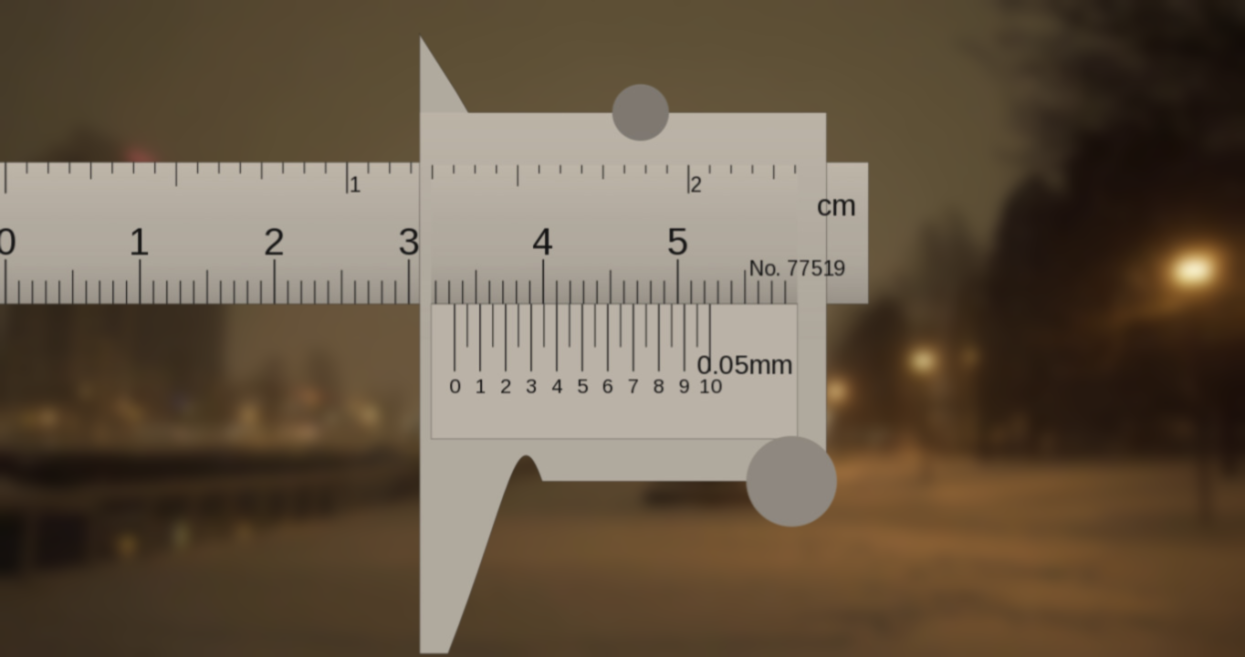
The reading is 33.4
